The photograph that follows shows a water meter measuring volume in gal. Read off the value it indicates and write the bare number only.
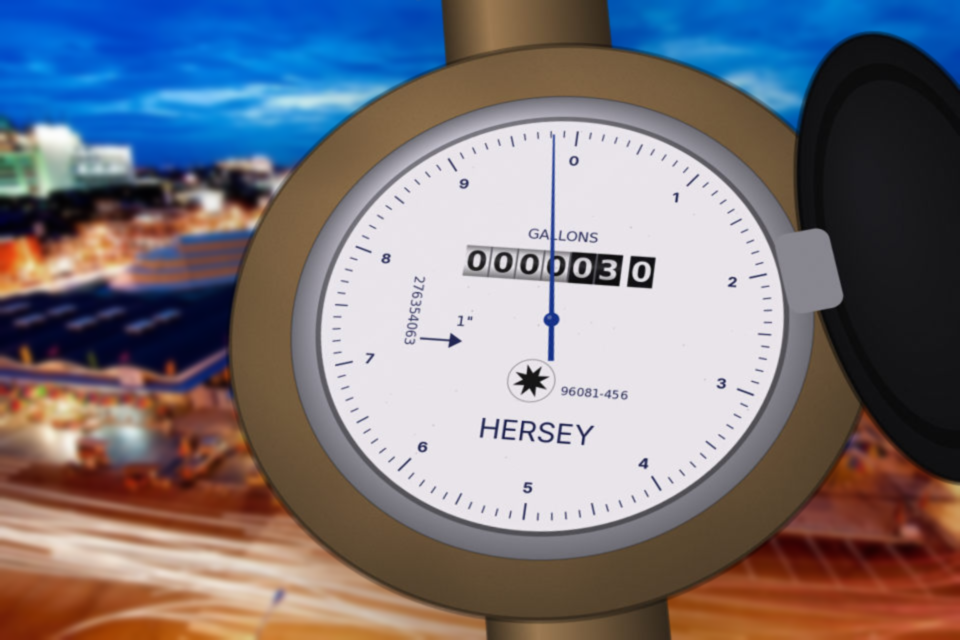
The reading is 29.8
